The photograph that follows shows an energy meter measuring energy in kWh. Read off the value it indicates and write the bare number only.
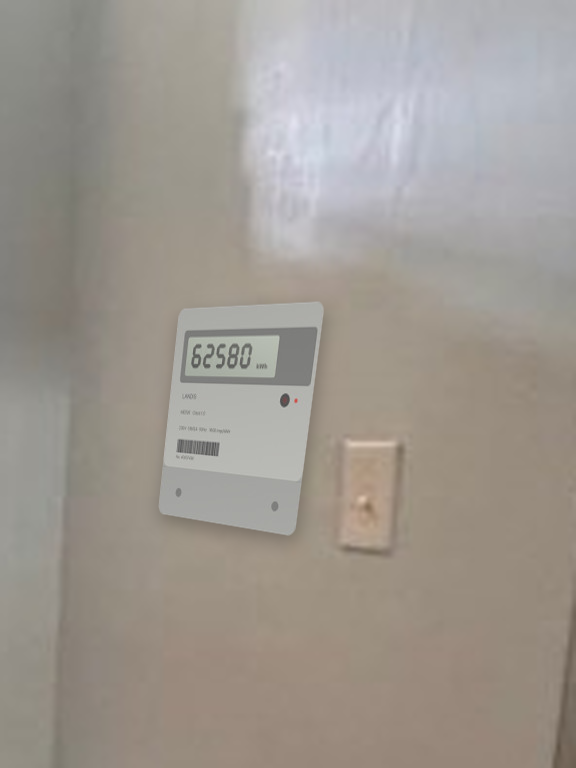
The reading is 62580
